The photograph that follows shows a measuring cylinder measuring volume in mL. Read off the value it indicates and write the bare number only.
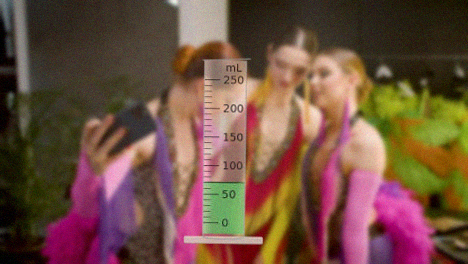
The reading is 70
